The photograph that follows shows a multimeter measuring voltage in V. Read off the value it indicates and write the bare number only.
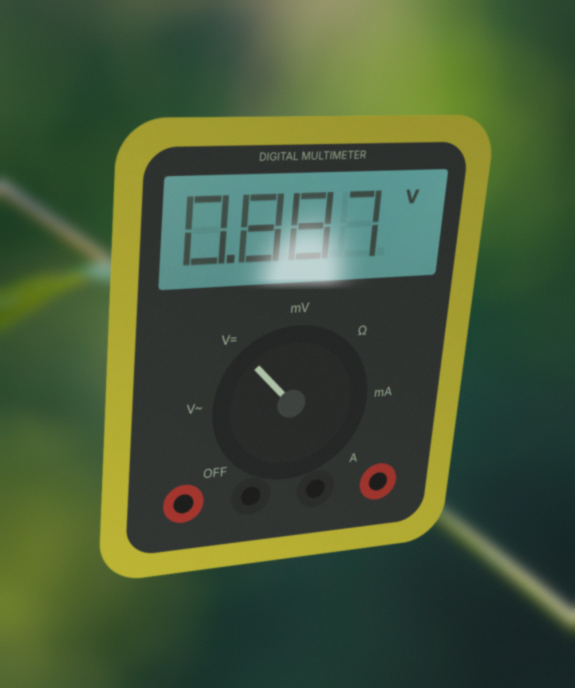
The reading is 0.887
